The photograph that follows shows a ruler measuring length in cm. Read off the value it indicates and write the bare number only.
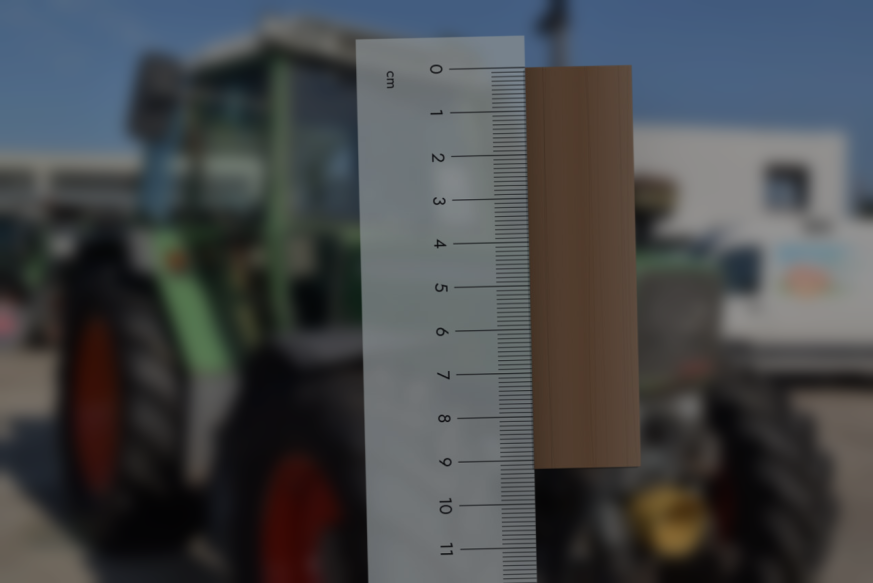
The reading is 9.2
